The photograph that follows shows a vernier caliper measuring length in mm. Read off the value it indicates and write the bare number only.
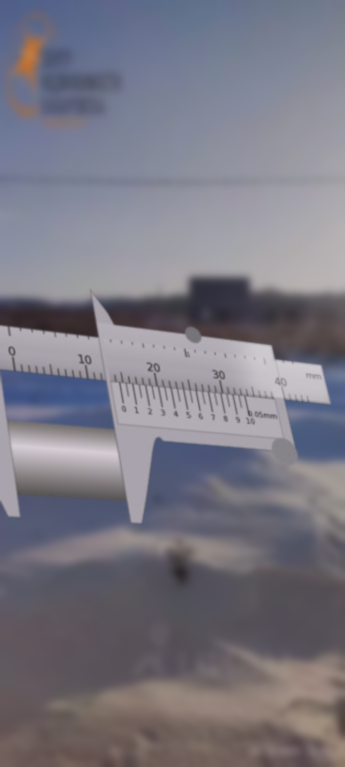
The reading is 14.5
